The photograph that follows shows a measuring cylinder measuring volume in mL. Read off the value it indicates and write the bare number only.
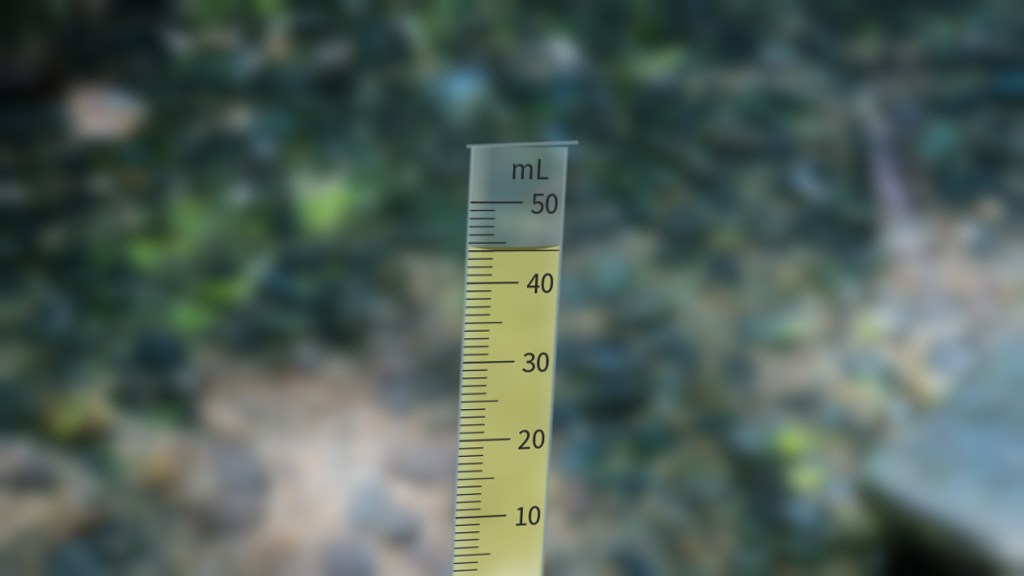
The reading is 44
